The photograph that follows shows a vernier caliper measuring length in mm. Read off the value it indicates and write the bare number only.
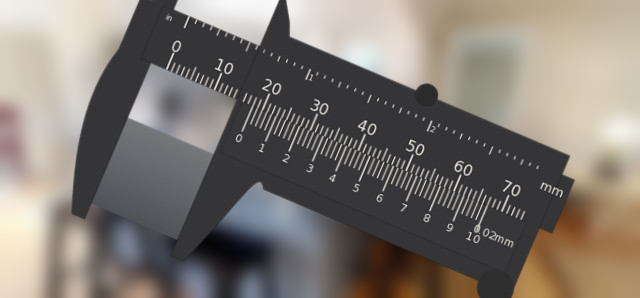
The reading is 18.0
